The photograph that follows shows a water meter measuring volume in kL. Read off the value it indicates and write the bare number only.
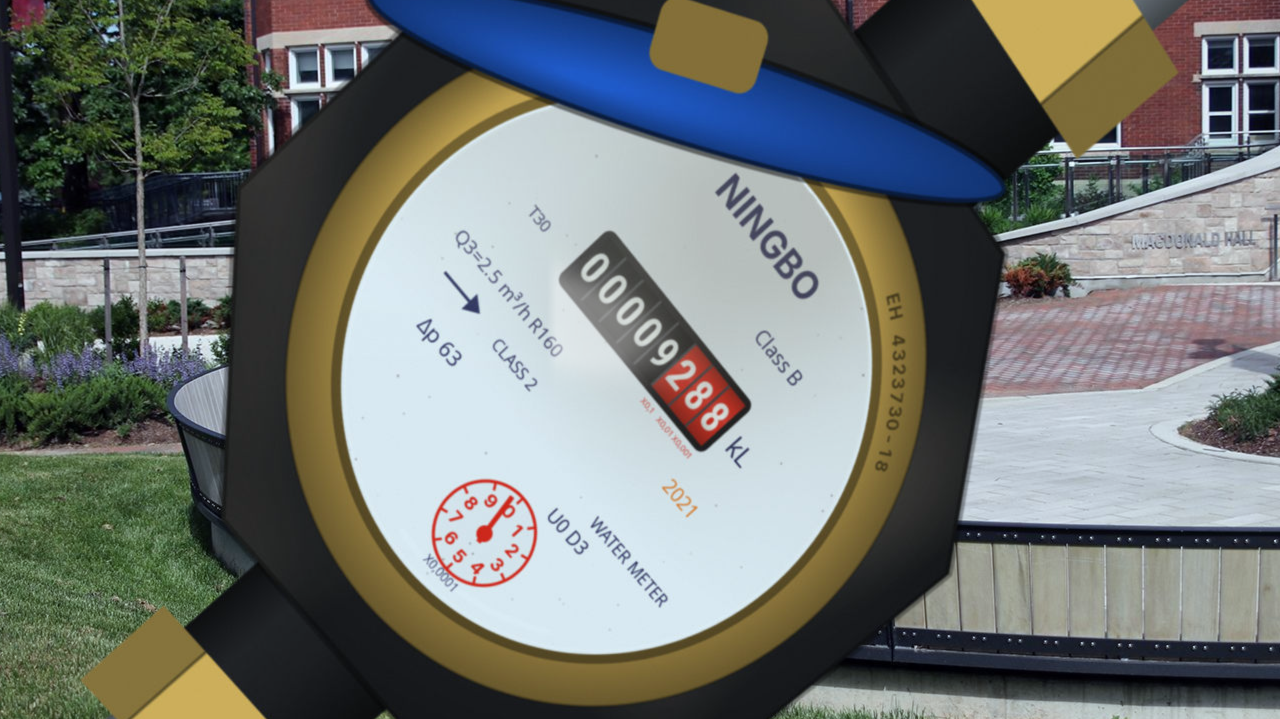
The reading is 9.2879
